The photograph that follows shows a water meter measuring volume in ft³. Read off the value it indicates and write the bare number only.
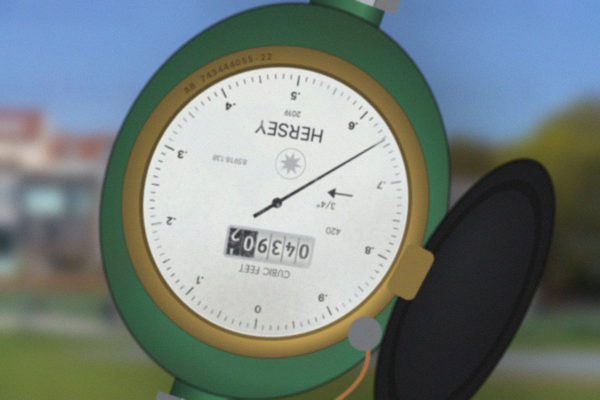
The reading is 43901.64
